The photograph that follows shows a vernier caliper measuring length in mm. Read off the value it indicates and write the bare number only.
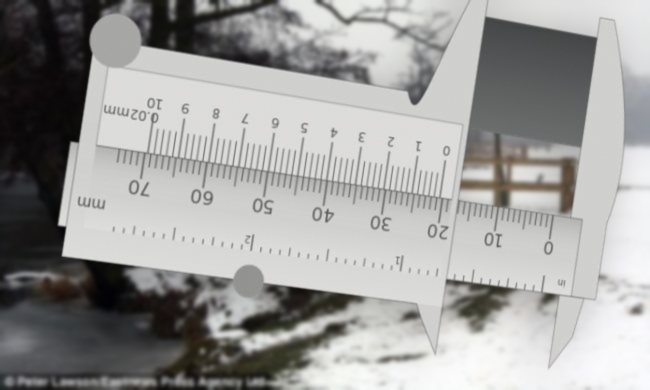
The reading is 20.5
